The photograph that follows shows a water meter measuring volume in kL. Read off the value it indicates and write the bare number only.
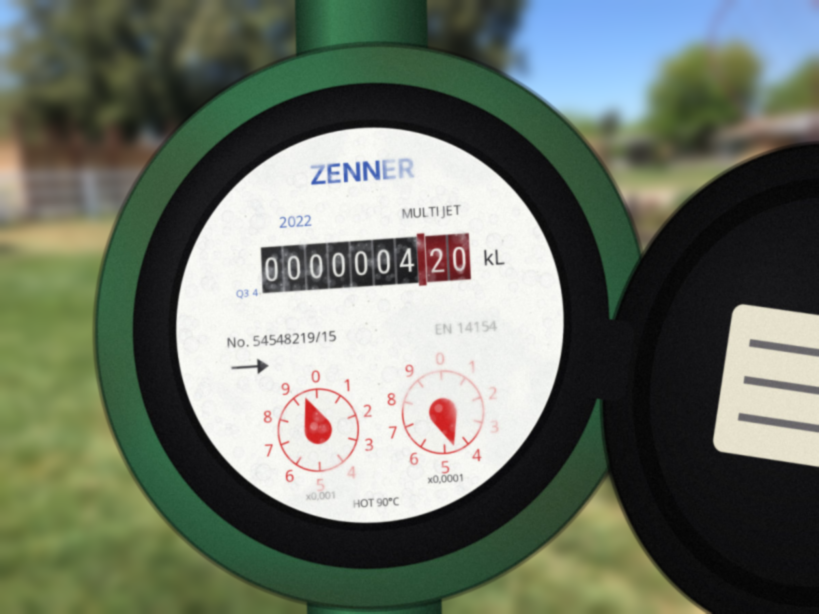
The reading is 4.1994
